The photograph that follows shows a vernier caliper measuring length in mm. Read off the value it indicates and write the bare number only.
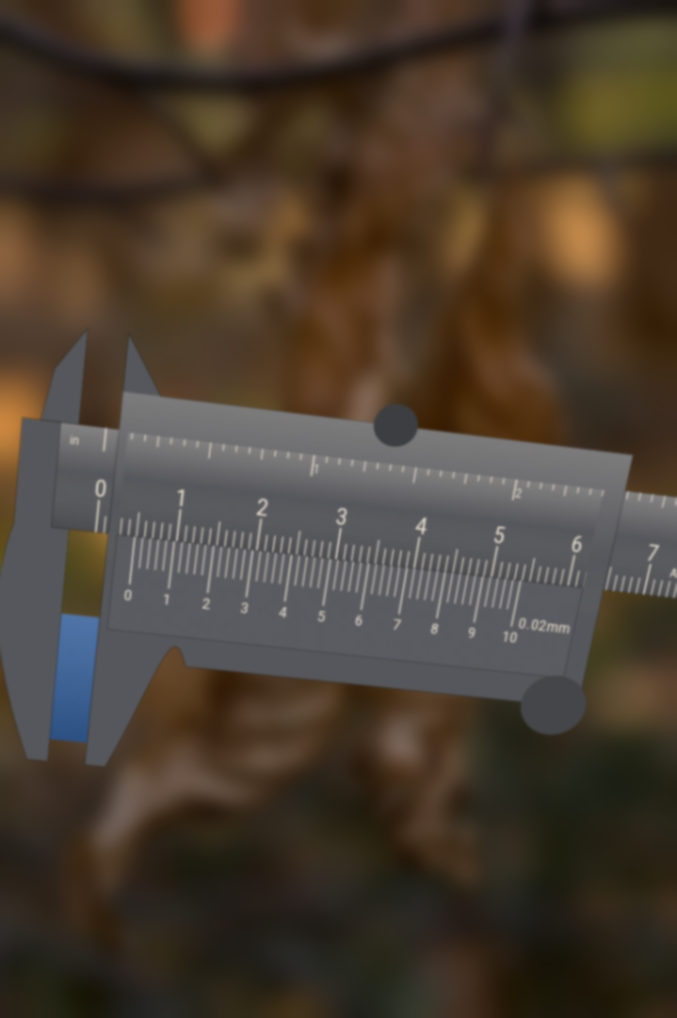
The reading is 4.8
